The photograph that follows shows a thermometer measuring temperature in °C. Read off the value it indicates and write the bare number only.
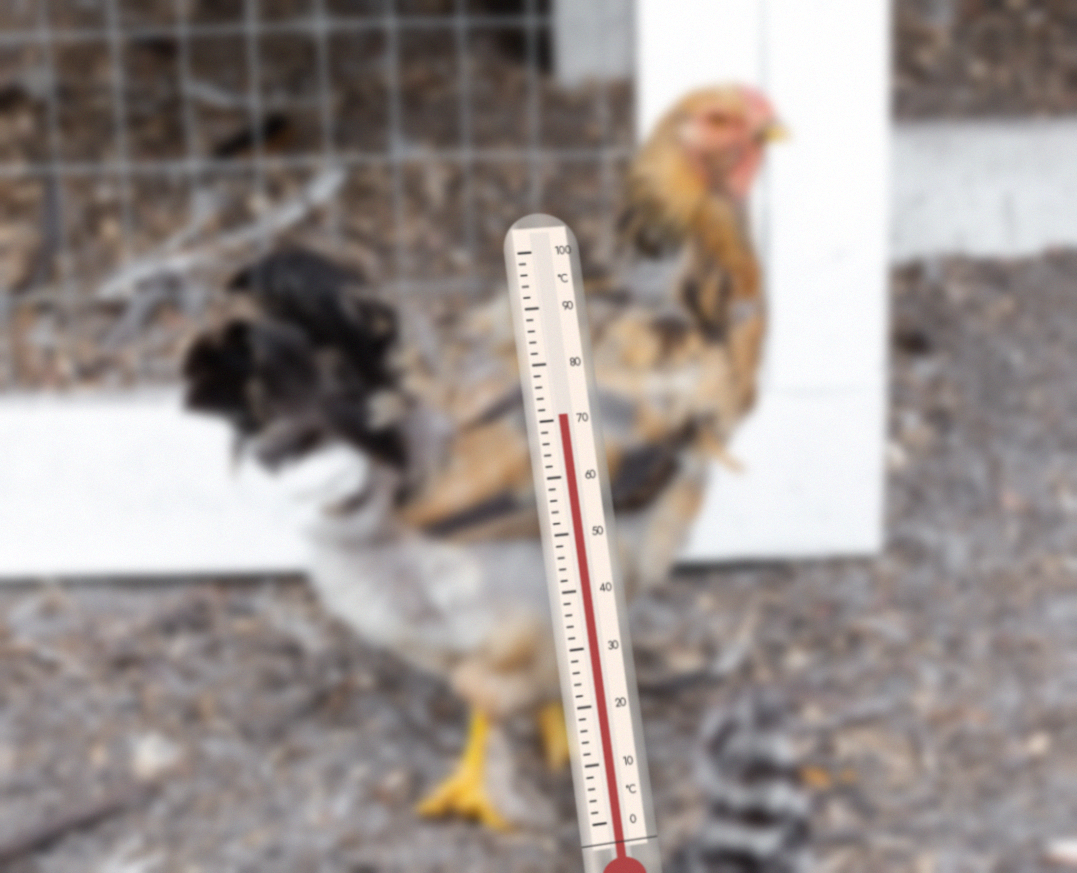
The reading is 71
